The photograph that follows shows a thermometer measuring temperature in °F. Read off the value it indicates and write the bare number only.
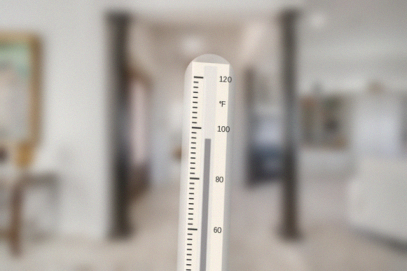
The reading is 96
